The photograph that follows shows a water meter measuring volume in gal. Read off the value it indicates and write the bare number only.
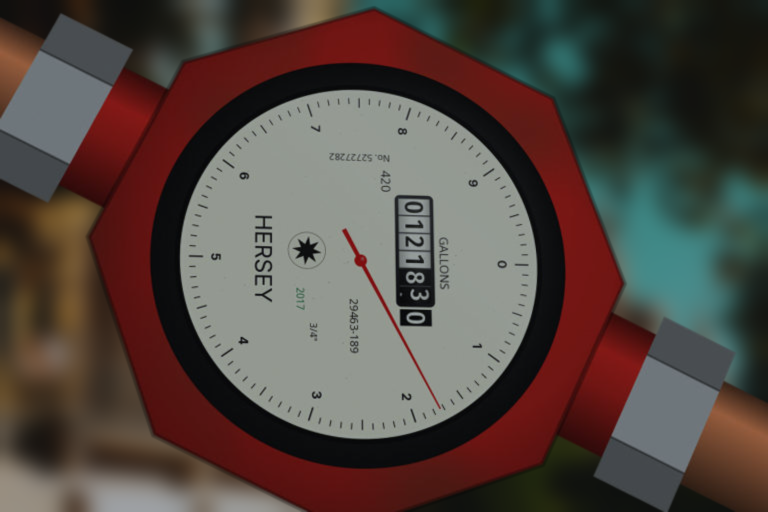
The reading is 121831.7
